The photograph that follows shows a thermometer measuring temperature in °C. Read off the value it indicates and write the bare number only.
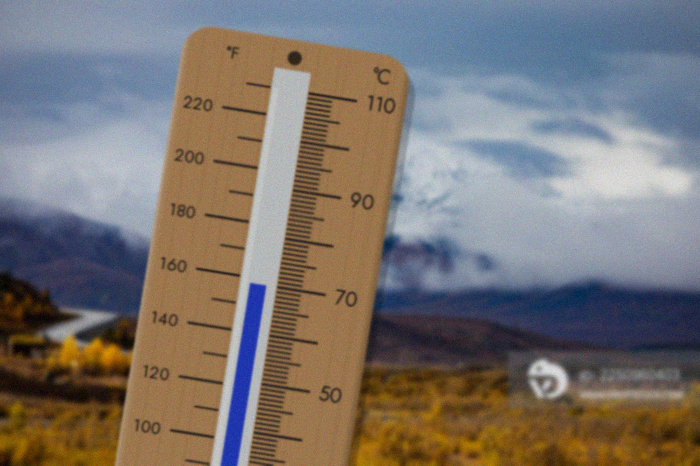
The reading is 70
